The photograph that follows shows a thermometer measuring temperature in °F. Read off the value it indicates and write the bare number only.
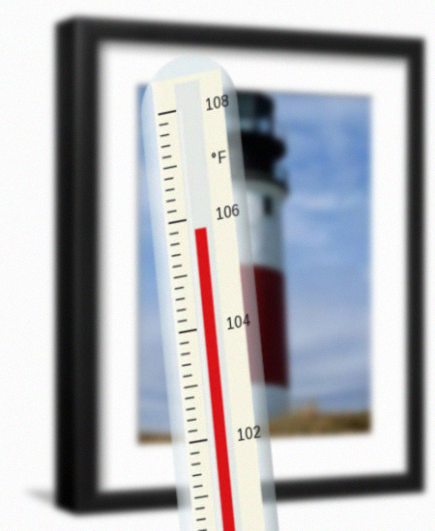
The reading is 105.8
